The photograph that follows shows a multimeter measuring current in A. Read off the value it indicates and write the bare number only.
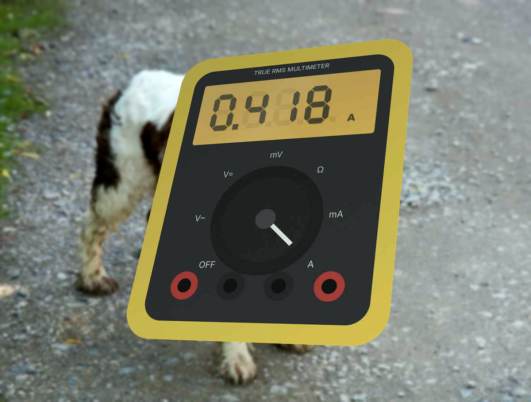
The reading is 0.418
